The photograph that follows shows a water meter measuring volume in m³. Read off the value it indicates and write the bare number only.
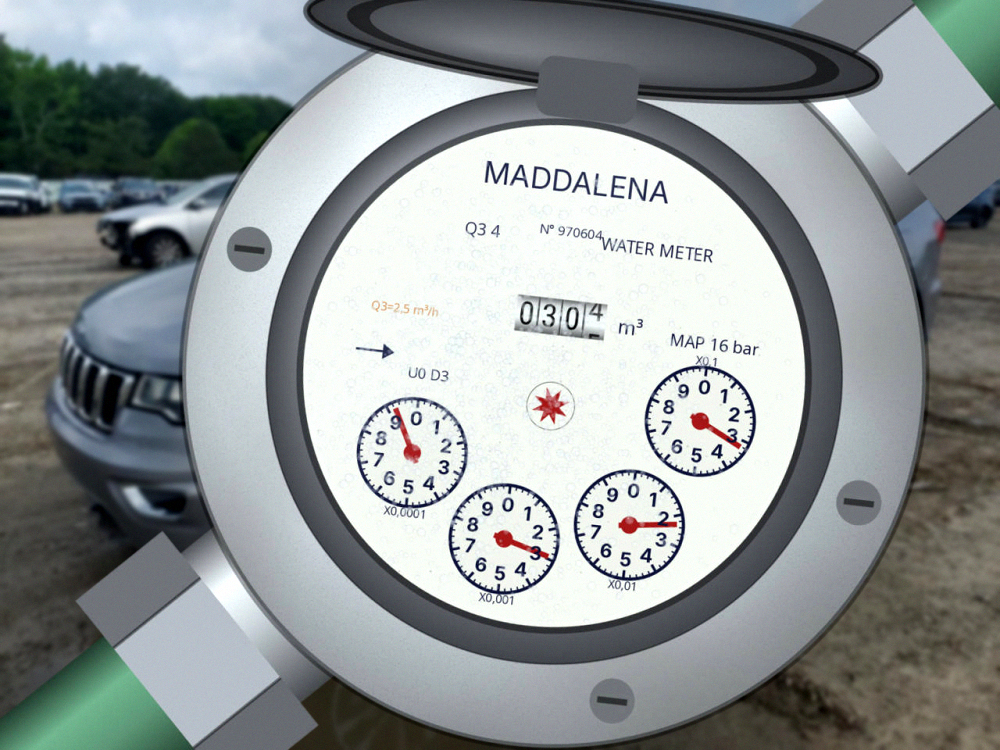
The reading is 304.3229
